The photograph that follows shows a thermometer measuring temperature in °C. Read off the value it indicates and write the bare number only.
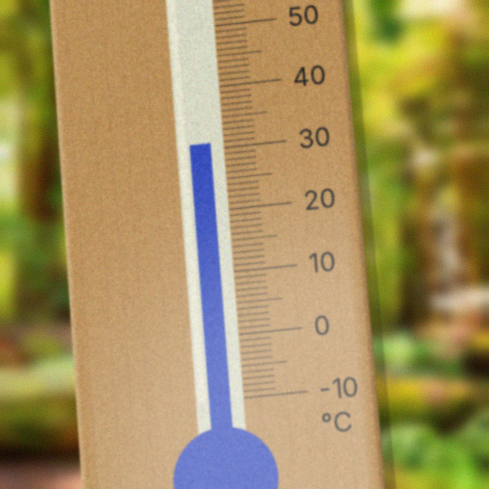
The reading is 31
